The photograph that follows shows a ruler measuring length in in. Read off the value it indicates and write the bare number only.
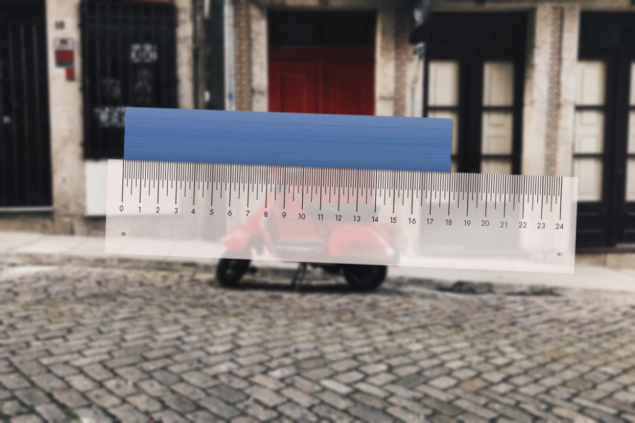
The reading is 18
